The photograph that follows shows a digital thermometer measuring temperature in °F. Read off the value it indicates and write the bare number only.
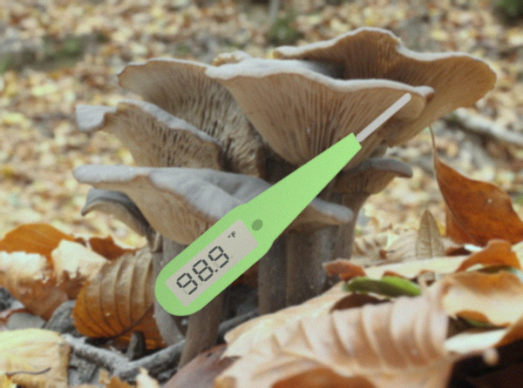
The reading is 98.9
